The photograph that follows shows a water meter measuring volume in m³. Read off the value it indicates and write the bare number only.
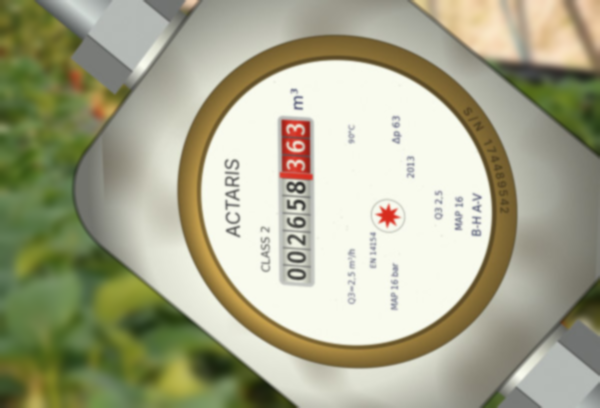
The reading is 2658.363
